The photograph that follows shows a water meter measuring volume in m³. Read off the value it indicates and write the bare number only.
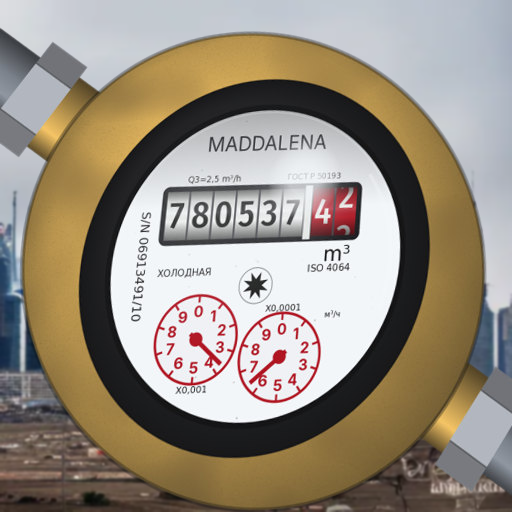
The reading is 780537.4236
